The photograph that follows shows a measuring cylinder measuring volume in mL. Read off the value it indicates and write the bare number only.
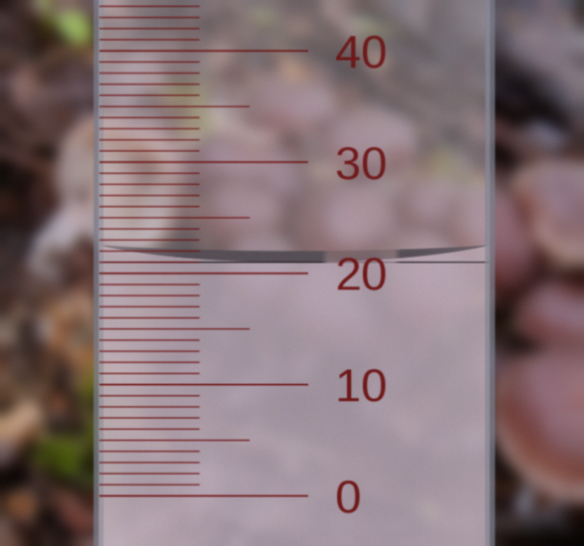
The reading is 21
